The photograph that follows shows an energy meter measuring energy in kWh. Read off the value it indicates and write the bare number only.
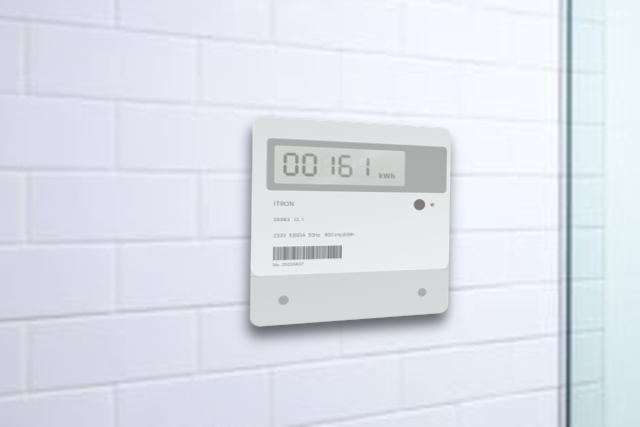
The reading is 161
